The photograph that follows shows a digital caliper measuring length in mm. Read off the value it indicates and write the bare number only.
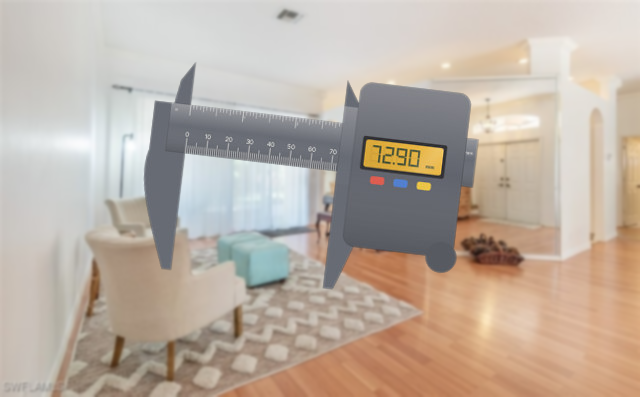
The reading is 72.90
